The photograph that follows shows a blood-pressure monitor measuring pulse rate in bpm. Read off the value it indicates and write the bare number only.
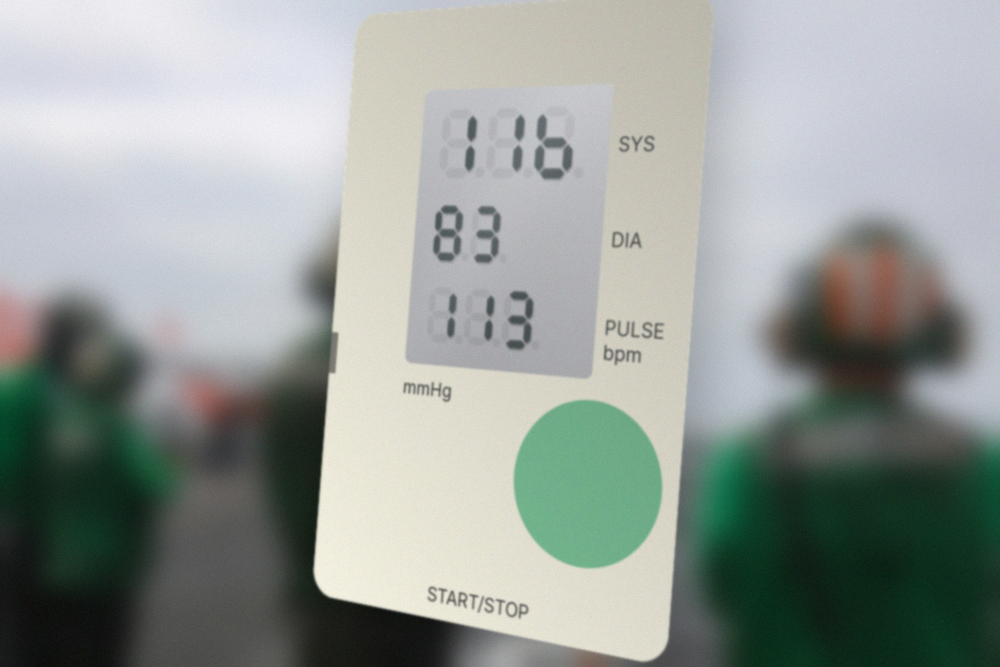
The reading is 113
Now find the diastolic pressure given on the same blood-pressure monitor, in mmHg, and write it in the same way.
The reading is 83
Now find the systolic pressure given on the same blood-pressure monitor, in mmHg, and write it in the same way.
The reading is 116
